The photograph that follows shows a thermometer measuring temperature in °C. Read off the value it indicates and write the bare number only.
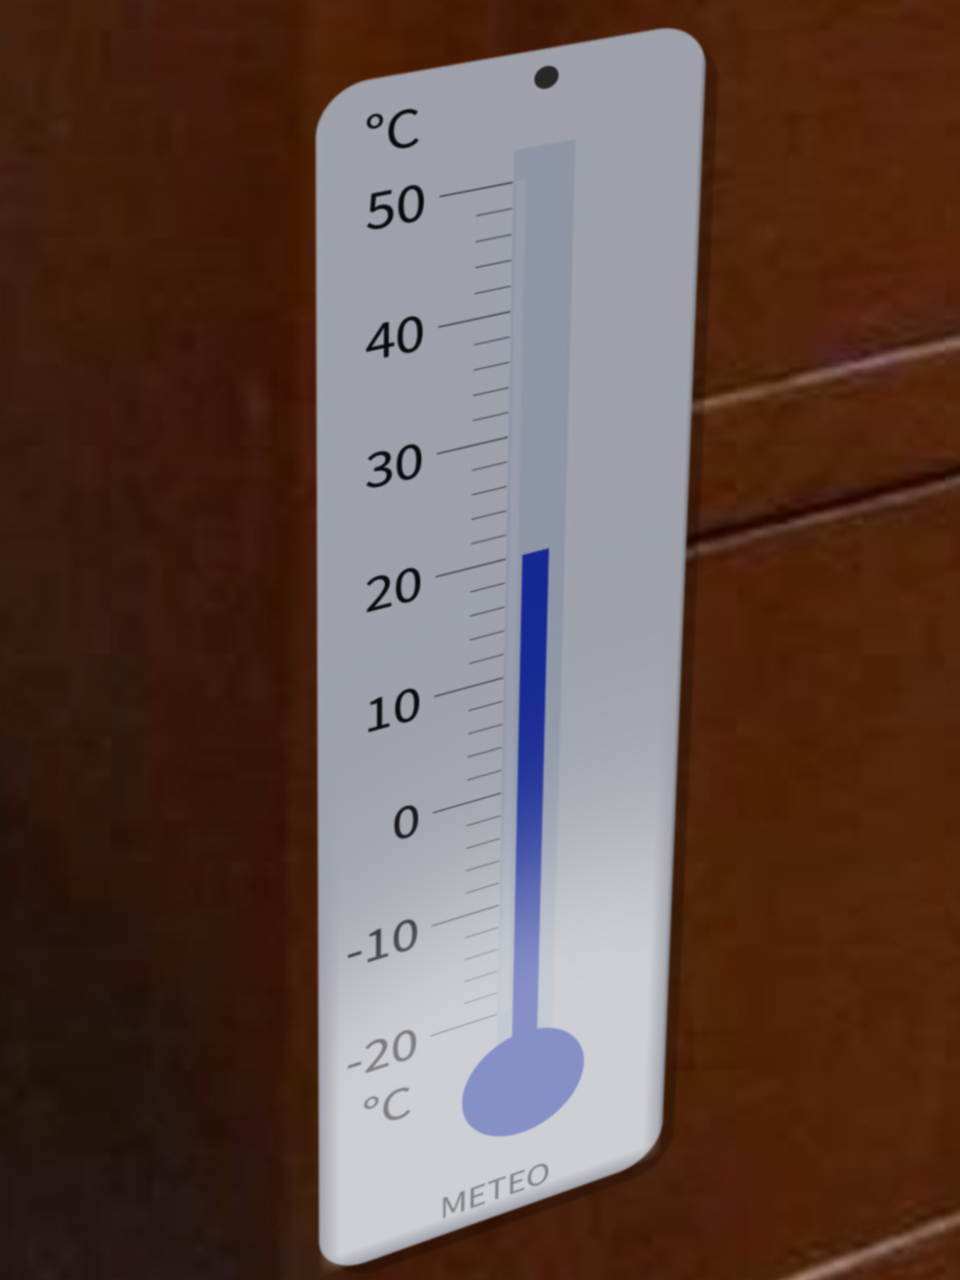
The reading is 20
